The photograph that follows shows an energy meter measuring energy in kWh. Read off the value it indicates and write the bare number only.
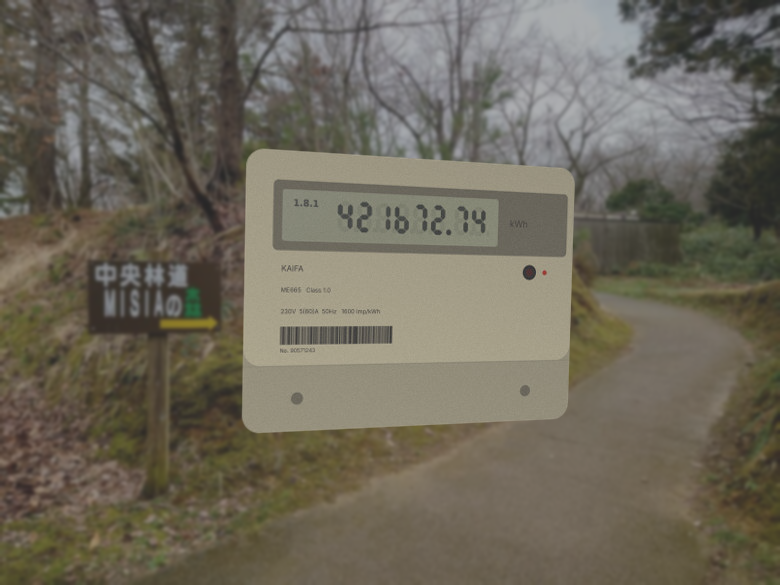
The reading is 421672.74
